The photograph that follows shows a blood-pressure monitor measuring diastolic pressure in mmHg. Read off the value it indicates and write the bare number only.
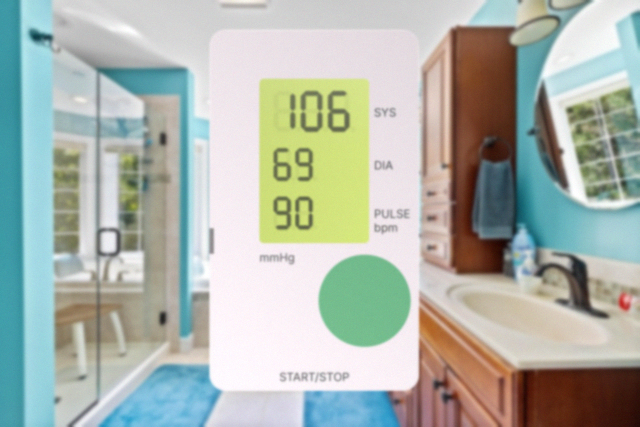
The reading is 69
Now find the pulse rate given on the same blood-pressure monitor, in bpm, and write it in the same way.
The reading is 90
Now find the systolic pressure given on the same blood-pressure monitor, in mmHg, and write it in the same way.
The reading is 106
